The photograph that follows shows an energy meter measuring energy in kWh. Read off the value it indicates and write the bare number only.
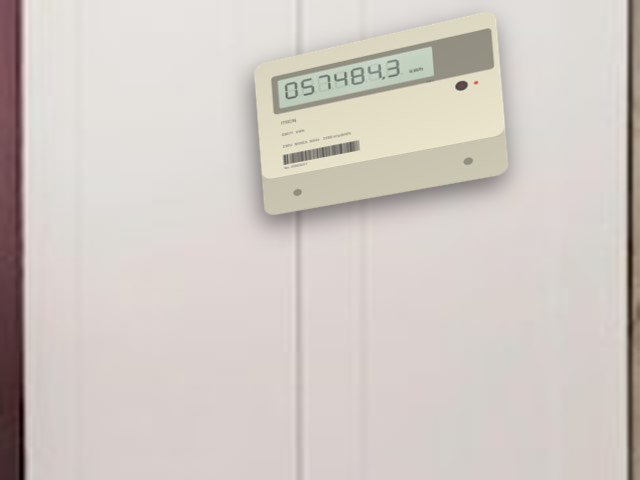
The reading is 57484.3
